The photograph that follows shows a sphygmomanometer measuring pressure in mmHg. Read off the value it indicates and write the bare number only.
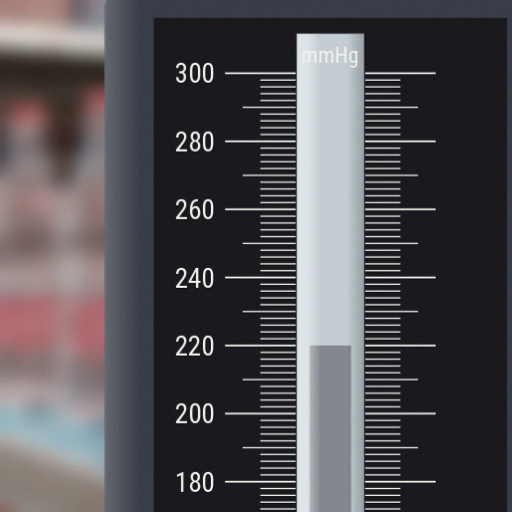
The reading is 220
